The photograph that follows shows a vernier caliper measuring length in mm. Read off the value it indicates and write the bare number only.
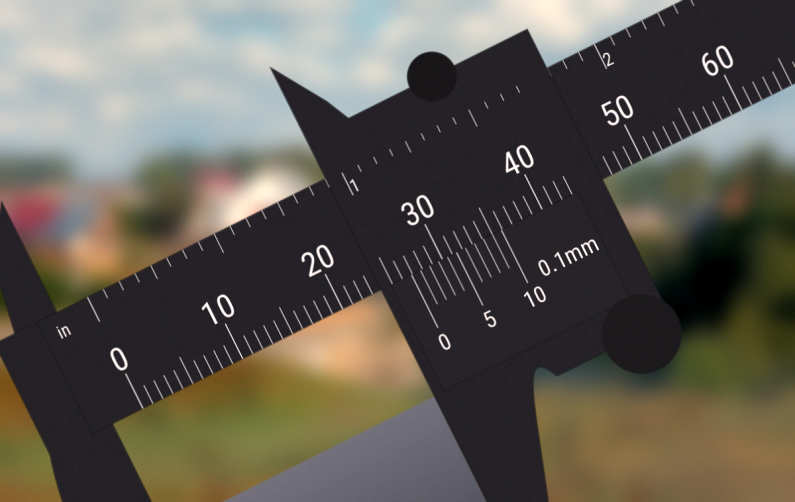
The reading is 26.9
